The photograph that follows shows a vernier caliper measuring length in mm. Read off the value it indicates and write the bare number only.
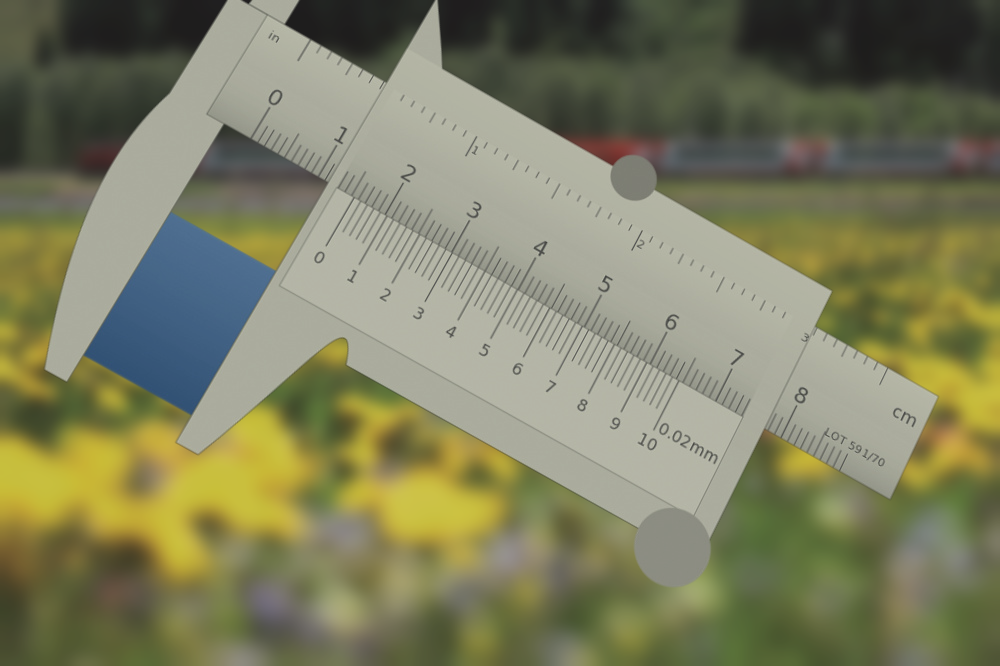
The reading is 15.4
